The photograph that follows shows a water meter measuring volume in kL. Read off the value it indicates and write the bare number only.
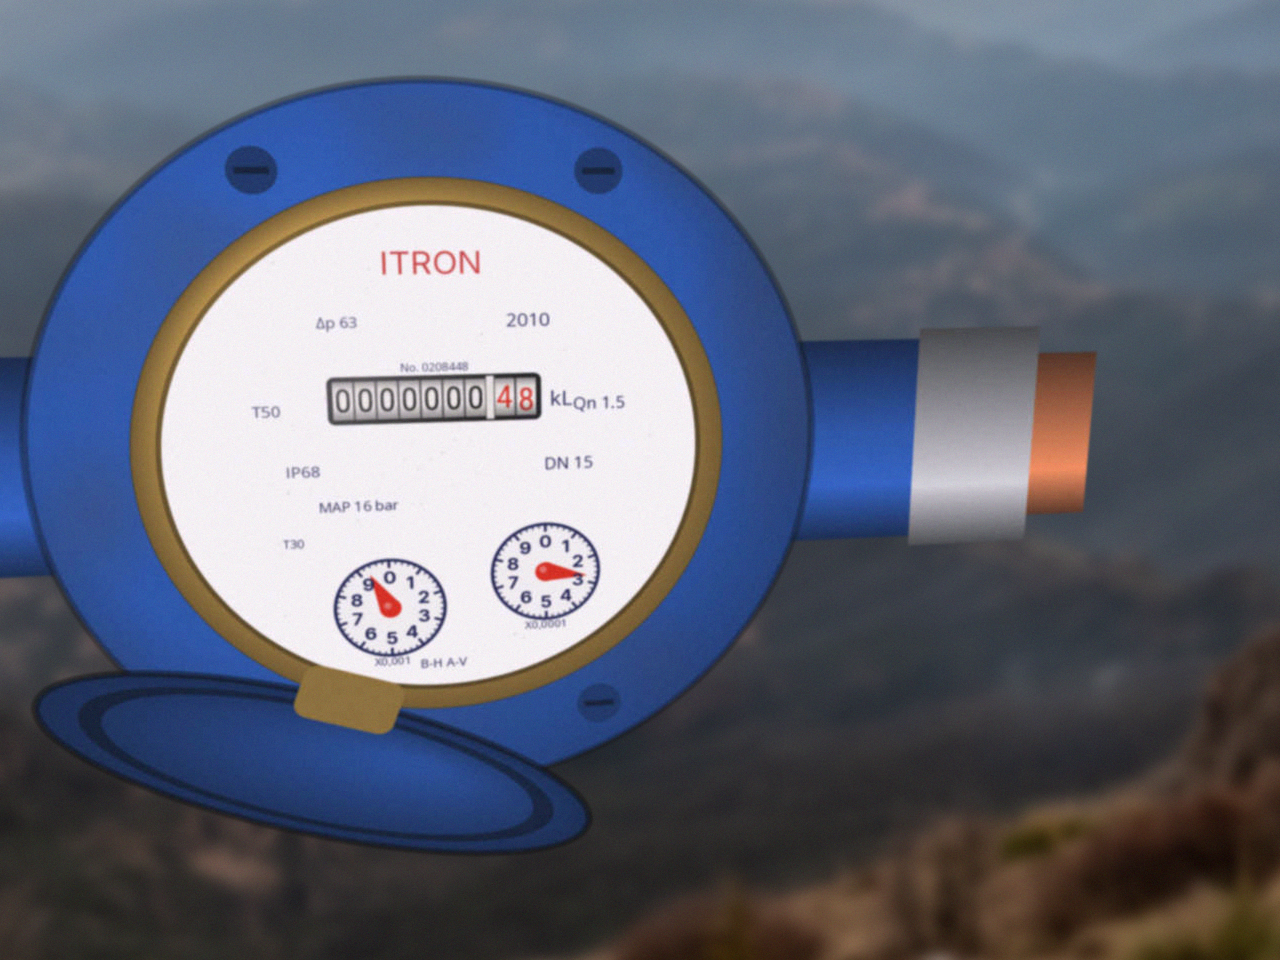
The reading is 0.4792
